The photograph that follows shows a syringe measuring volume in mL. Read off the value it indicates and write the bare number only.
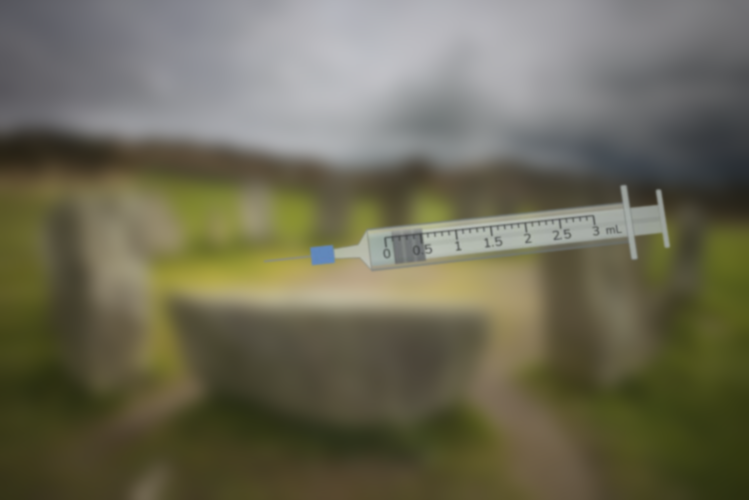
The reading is 0.1
